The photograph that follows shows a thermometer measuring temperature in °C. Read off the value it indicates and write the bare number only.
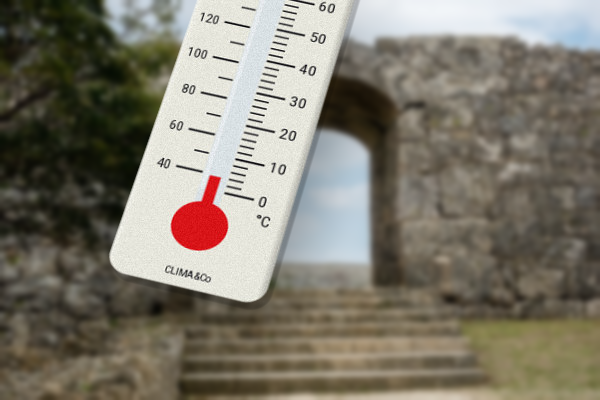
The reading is 4
